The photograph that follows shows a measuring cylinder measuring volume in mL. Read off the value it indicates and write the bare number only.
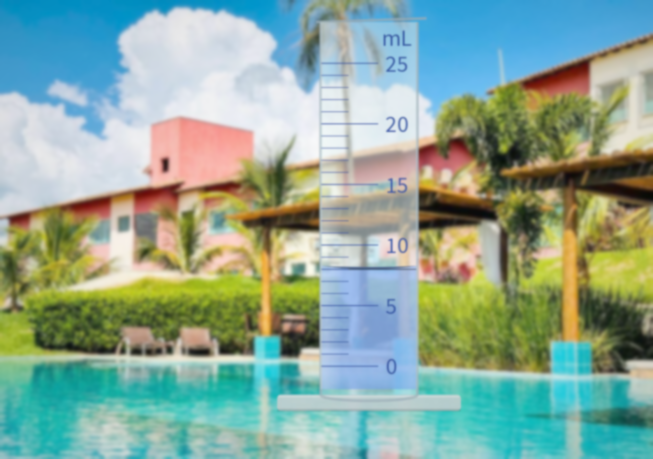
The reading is 8
